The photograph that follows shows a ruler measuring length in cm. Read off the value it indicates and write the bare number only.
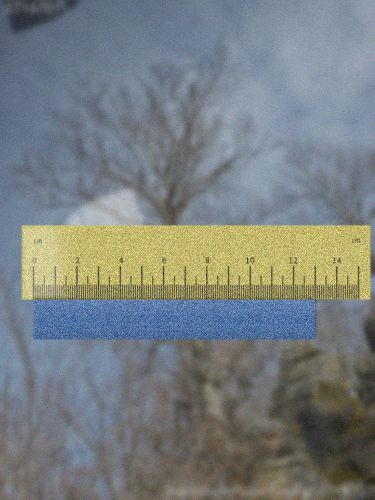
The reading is 13
